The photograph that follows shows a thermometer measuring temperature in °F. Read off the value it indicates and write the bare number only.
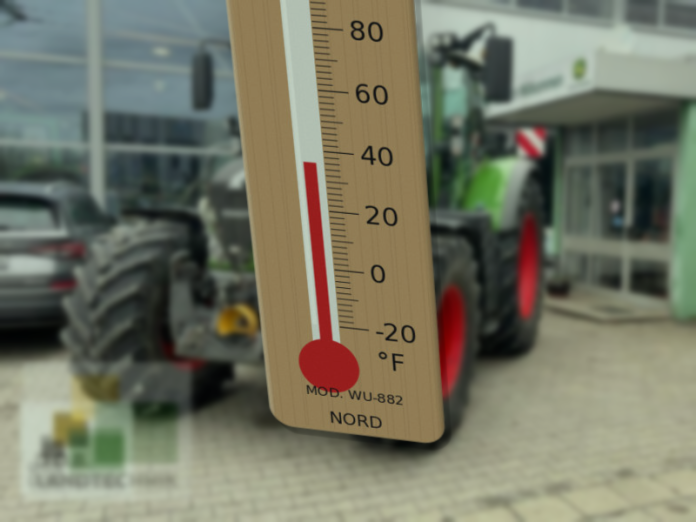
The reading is 36
